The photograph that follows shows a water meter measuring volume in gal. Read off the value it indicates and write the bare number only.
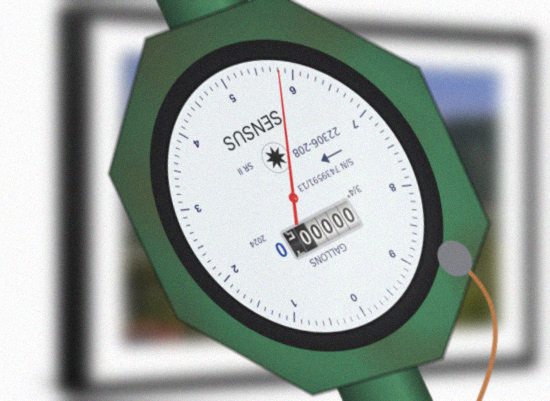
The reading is 45.8
